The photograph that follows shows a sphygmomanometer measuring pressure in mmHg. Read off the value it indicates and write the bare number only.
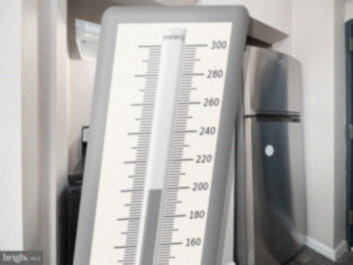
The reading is 200
